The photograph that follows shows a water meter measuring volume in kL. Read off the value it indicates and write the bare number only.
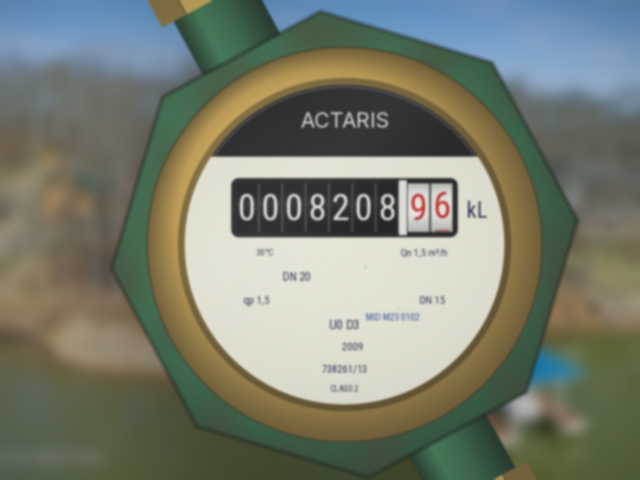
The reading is 8208.96
